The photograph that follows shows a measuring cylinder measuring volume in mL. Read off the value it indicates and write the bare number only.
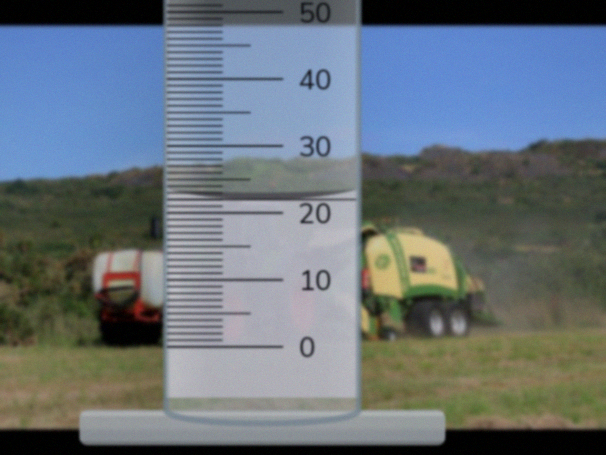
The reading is 22
